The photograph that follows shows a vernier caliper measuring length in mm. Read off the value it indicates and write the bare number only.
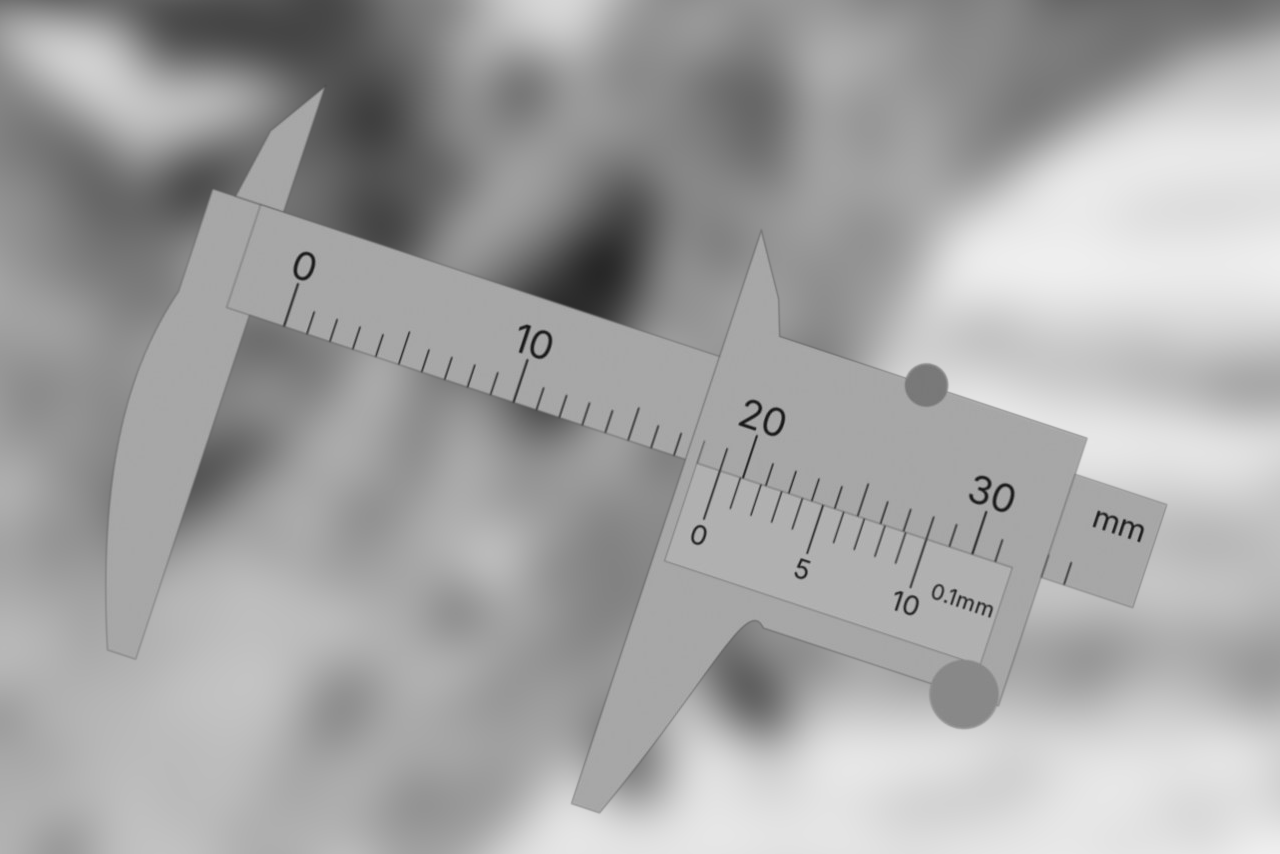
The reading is 19.0
